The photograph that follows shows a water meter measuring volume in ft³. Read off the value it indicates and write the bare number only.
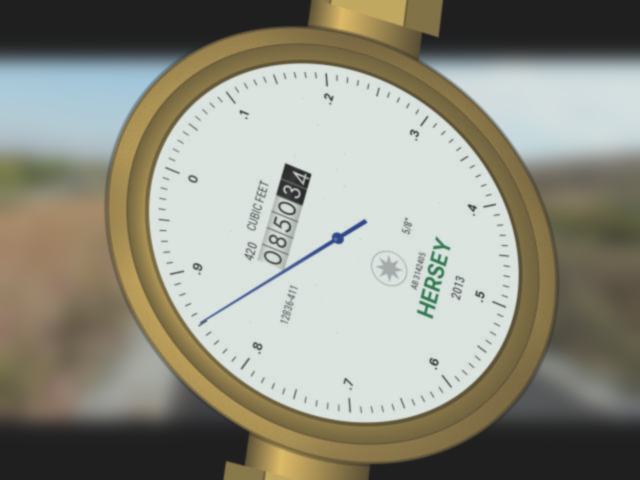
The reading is 85033.85
